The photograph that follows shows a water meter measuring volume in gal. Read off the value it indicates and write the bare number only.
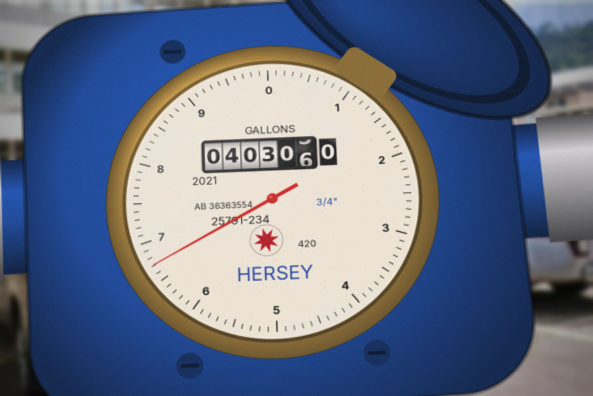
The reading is 403056.7
